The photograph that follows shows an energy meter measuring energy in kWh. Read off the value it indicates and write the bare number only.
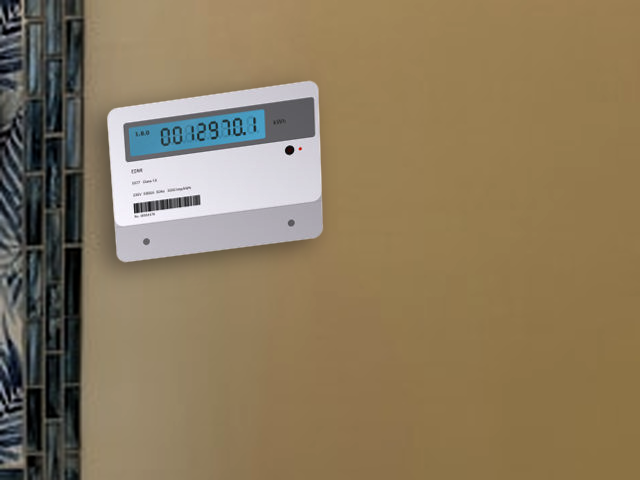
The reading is 12970.1
